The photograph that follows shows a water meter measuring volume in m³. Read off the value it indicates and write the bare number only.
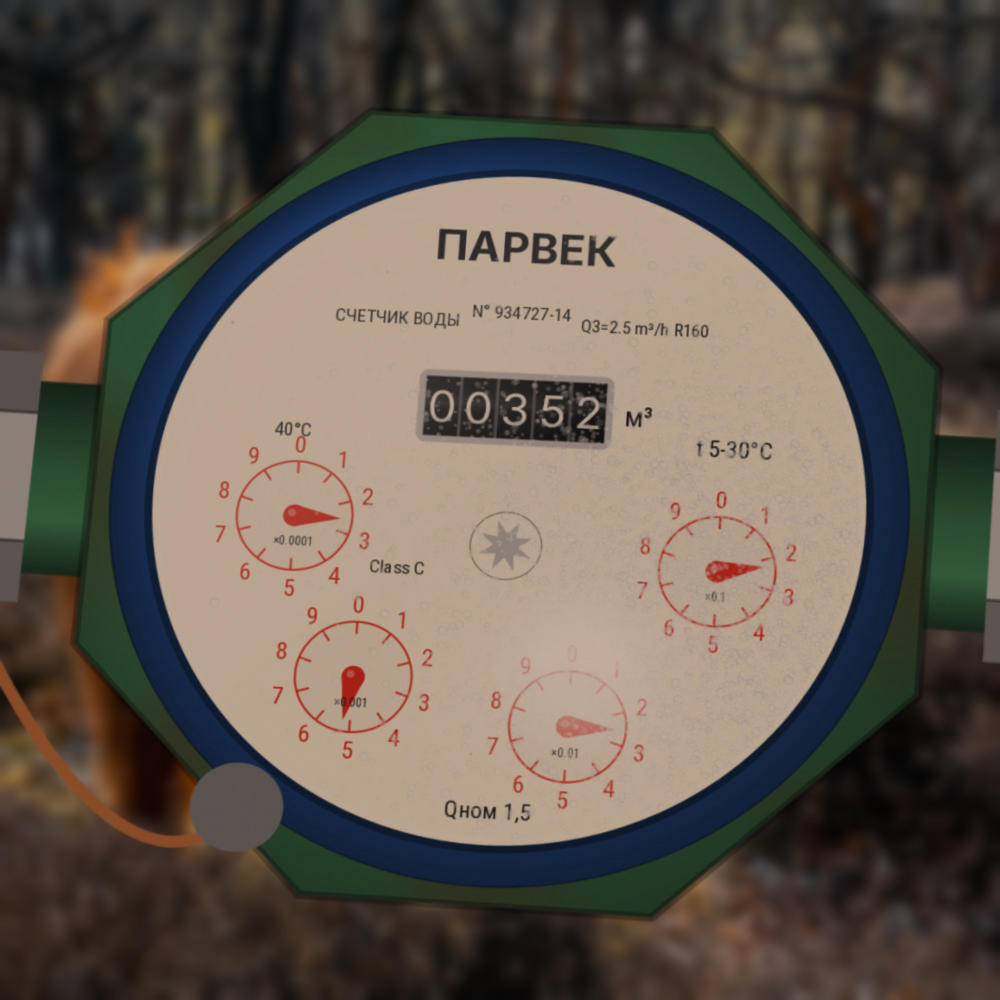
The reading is 352.2252
